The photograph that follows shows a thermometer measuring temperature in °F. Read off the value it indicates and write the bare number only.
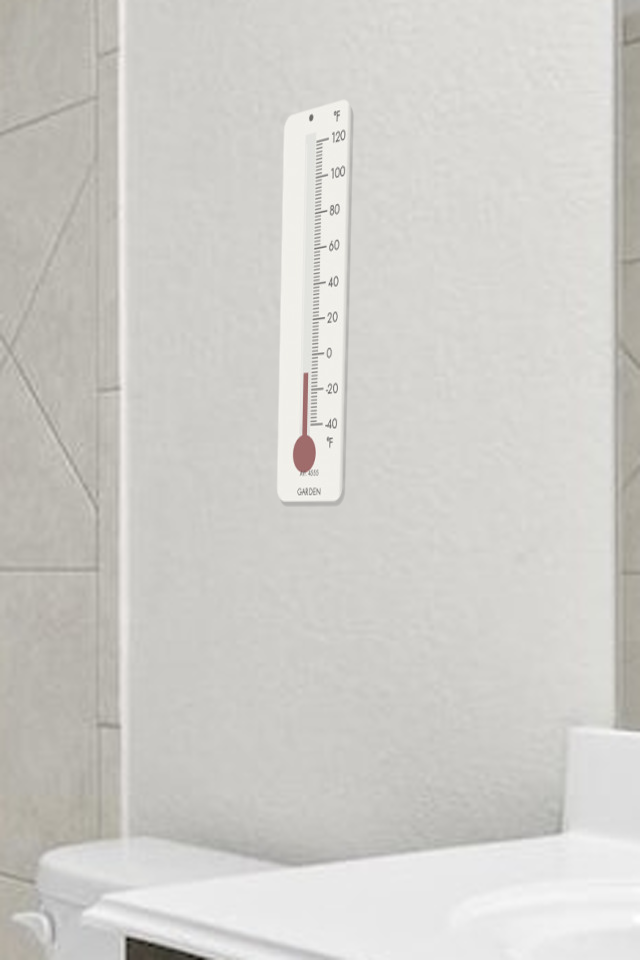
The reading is -10
